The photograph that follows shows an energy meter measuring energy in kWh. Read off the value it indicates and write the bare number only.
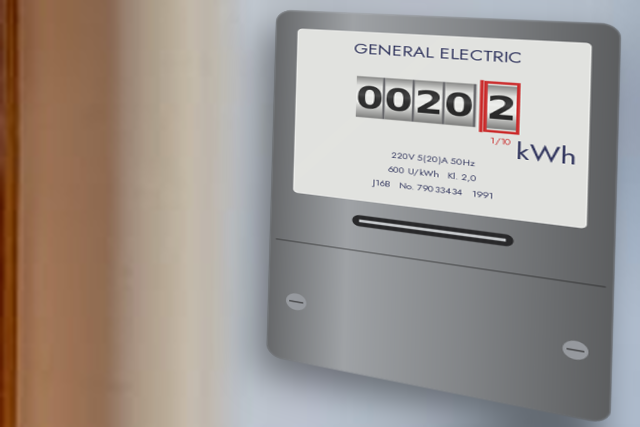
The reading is 20.2
